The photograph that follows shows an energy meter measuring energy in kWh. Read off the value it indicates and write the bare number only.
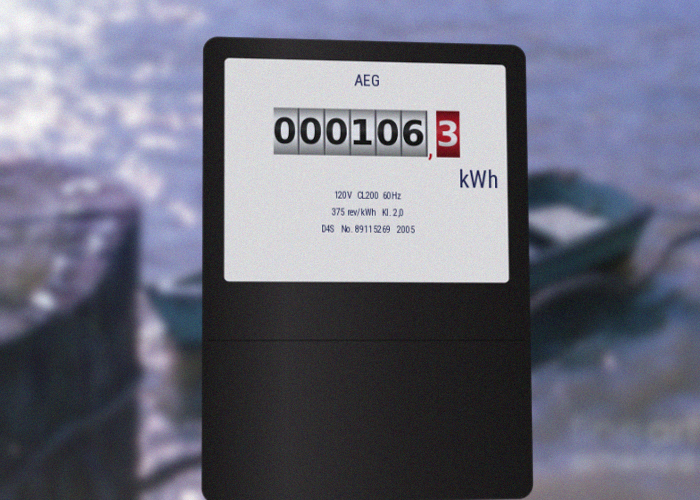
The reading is 106.3
